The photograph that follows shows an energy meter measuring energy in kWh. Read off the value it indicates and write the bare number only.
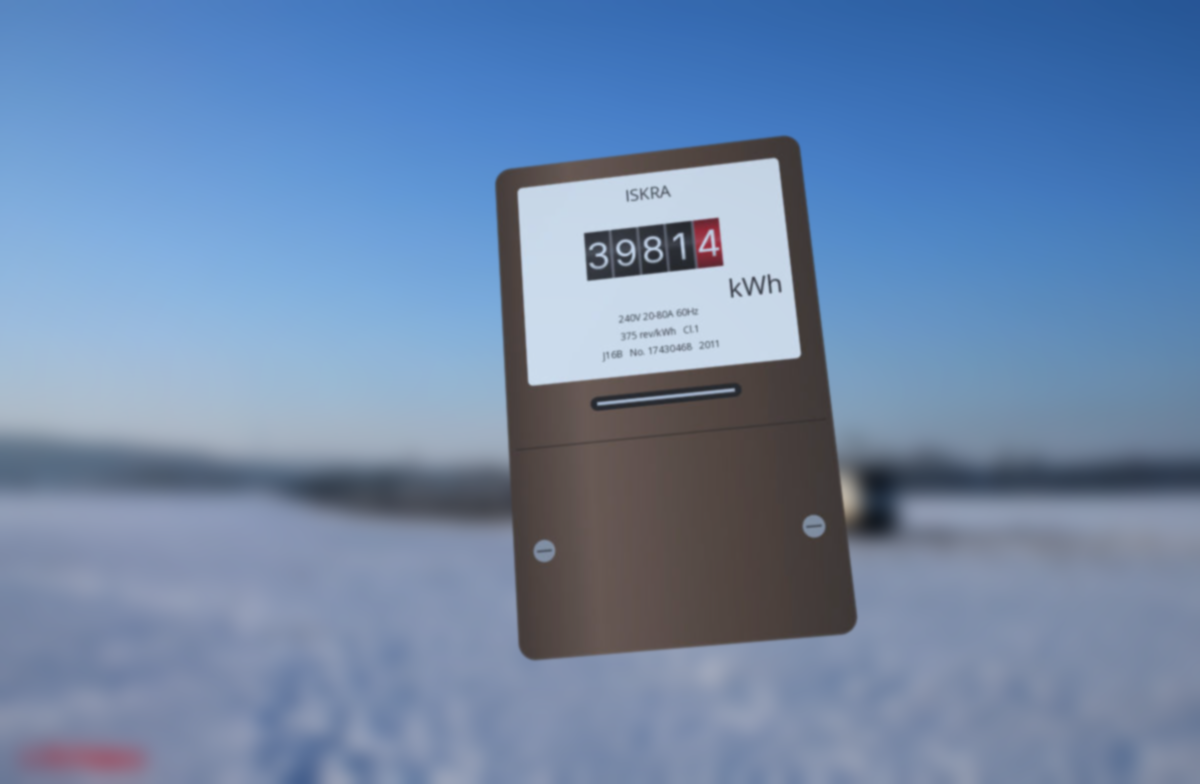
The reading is 3981.4
